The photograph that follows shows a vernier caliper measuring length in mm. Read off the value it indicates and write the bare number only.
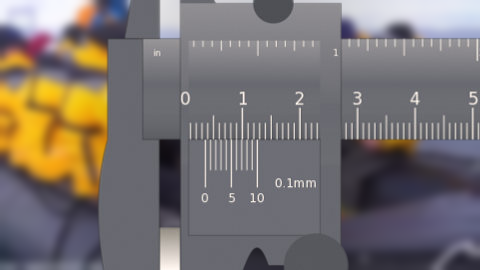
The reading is 3.6
